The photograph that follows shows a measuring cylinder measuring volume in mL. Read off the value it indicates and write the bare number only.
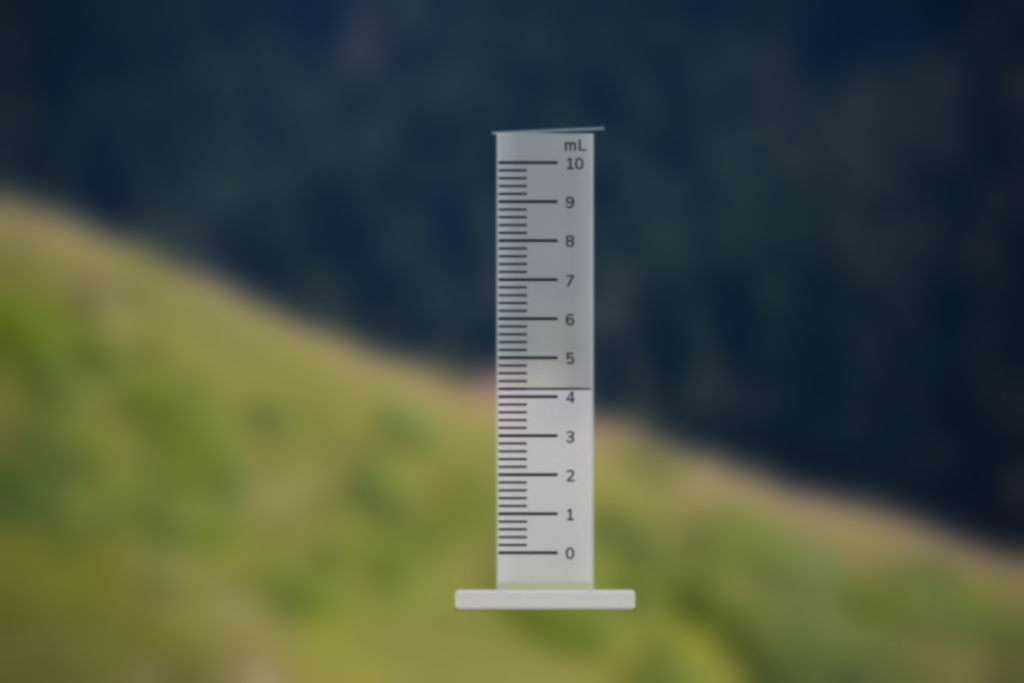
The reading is 4.2
